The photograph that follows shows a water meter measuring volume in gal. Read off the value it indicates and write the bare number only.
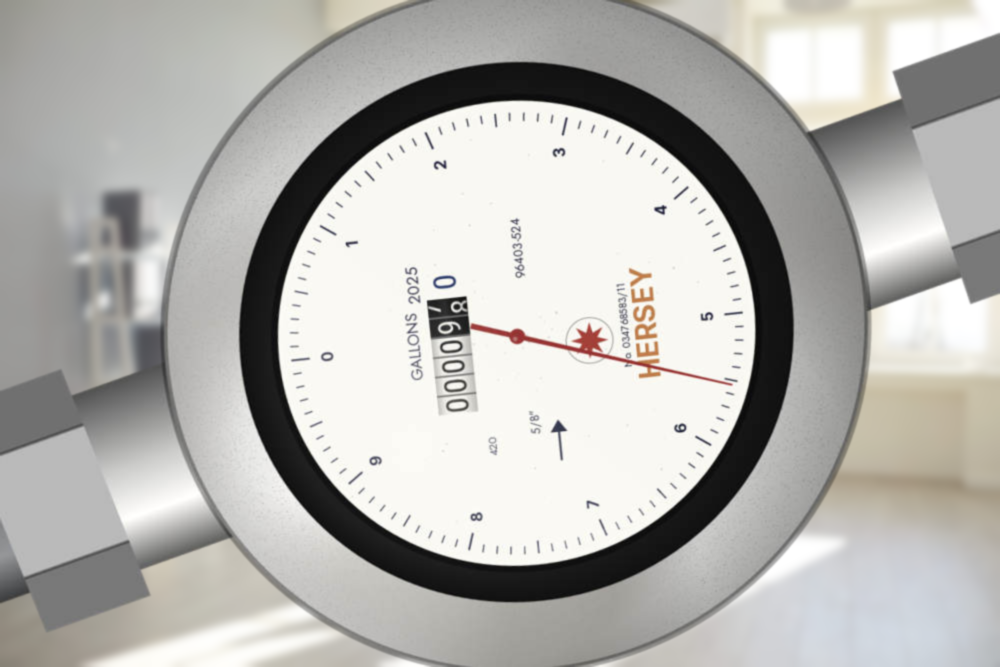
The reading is 975.5
